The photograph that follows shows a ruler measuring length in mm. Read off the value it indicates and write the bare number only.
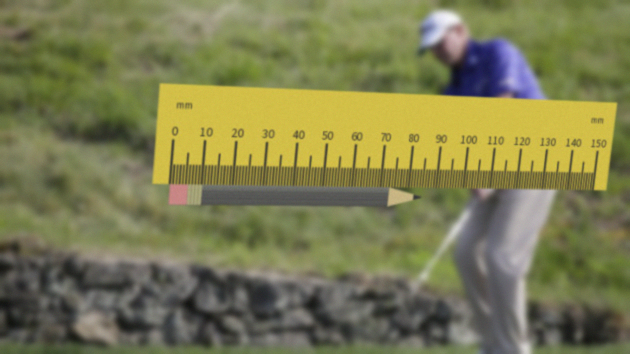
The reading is 85
